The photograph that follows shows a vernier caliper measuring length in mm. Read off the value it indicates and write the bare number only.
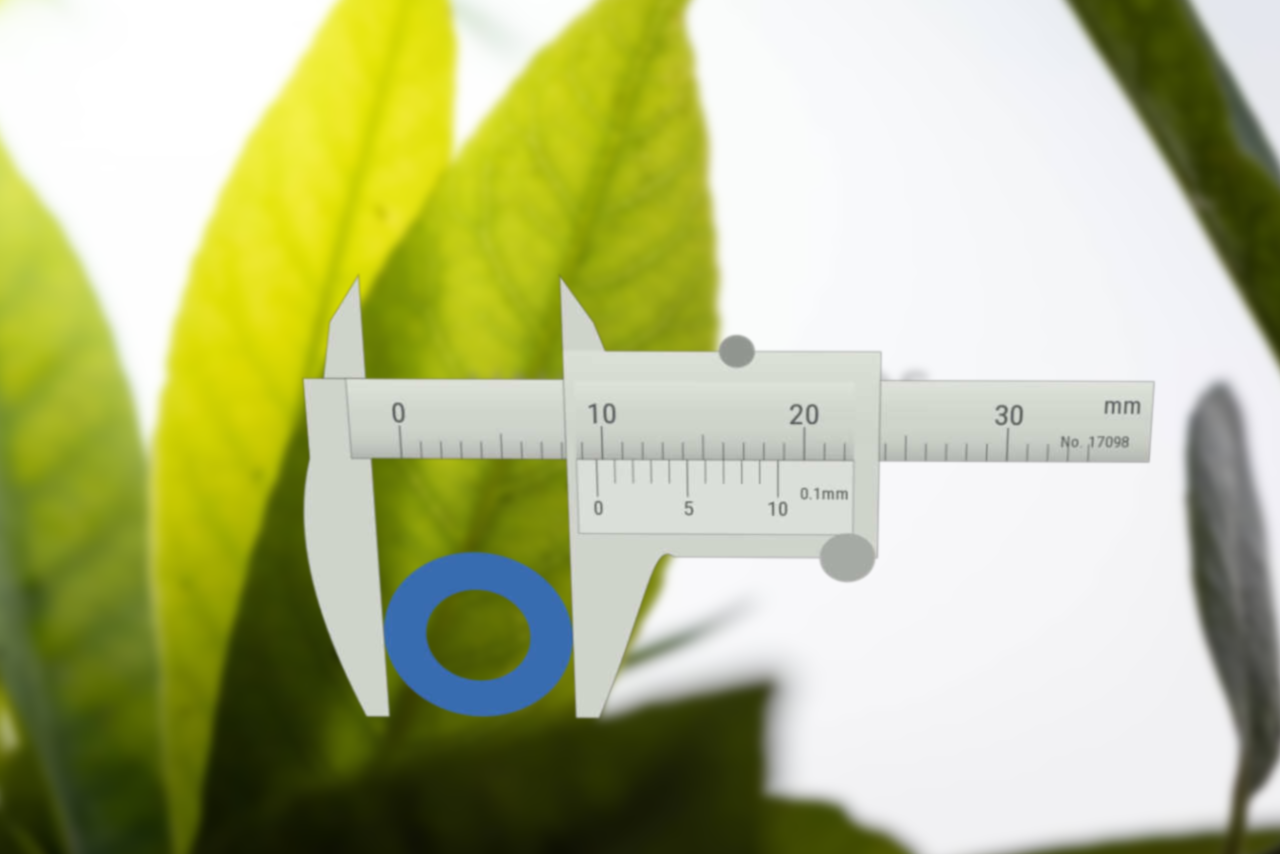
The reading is 9.7
